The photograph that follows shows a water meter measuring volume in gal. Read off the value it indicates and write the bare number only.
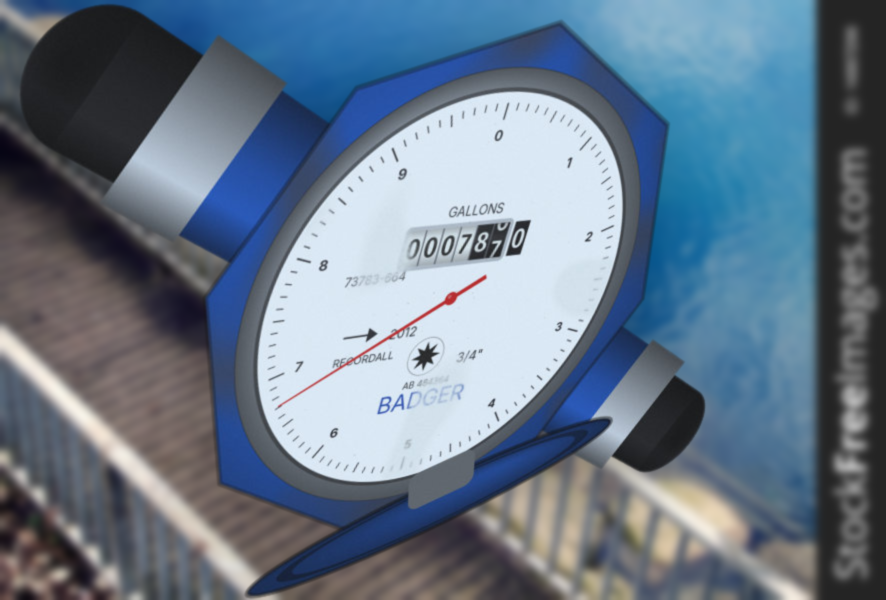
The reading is 7866.7
